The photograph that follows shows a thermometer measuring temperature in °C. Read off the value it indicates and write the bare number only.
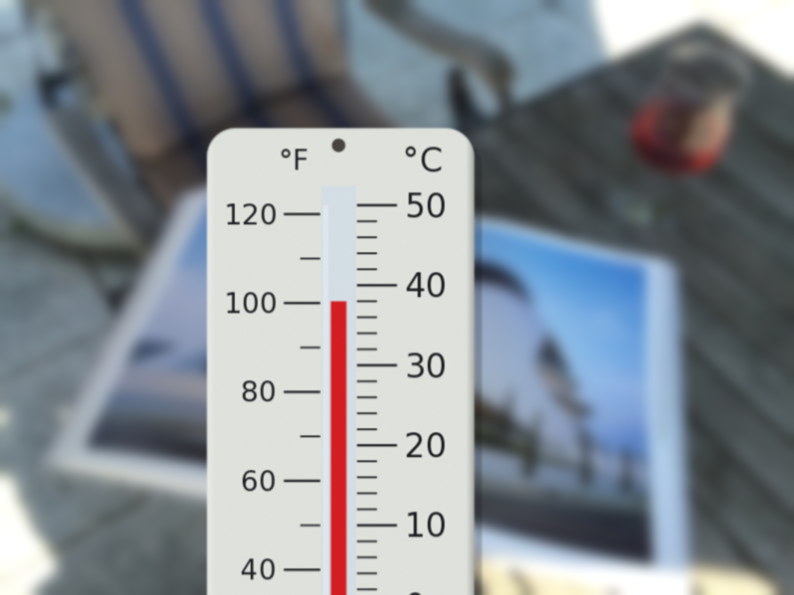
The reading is 38
